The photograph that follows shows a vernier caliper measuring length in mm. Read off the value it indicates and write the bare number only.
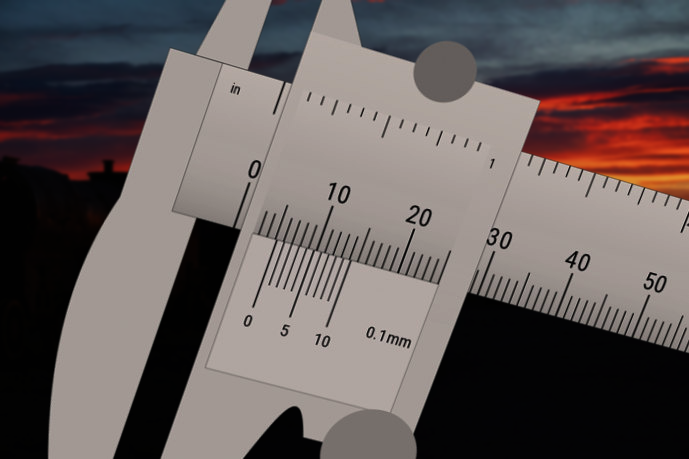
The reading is 5.2
